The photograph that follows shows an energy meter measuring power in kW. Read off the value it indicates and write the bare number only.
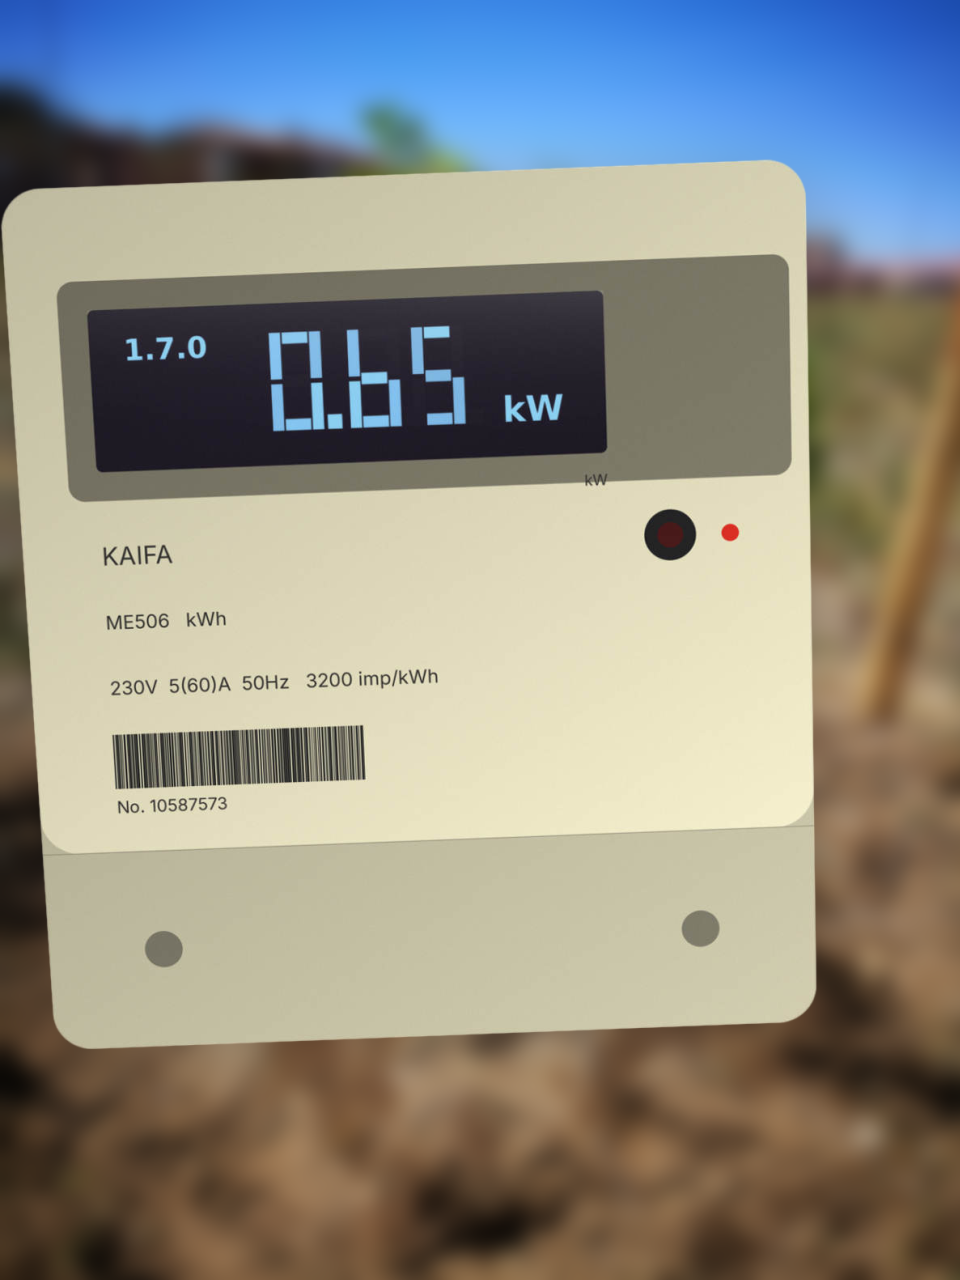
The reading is 0.65
